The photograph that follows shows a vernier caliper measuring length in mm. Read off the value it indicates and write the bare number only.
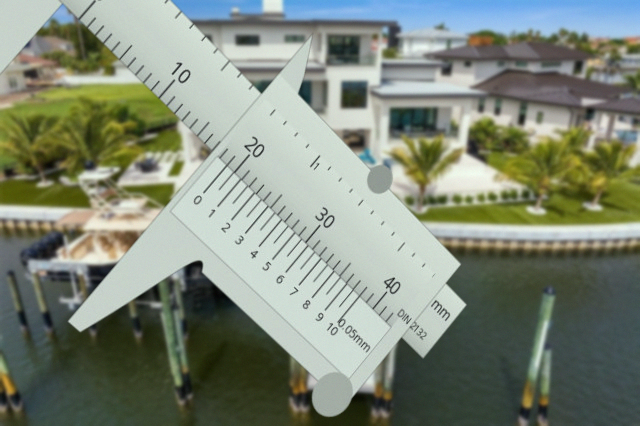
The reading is 19.0
